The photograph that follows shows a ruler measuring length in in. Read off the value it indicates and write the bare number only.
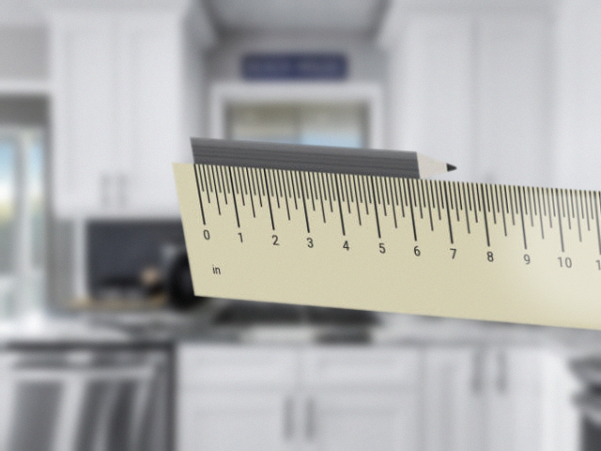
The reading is 7.375
